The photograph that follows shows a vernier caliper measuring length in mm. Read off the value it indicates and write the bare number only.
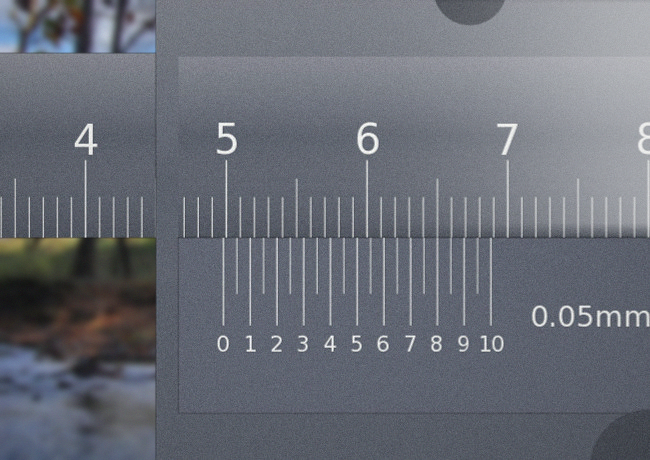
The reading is 49.8
